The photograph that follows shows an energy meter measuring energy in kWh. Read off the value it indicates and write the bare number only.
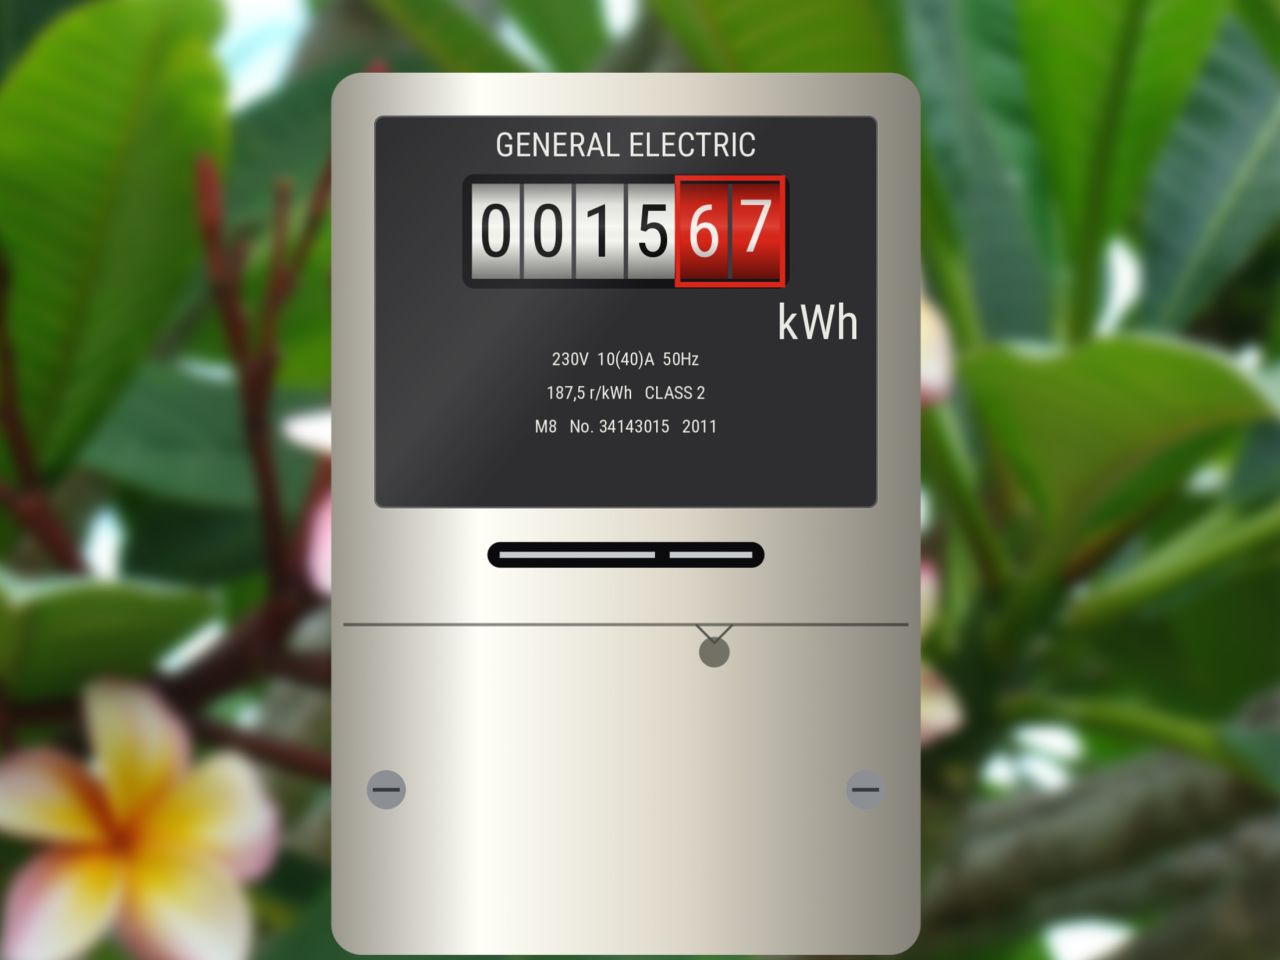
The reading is 15.67
